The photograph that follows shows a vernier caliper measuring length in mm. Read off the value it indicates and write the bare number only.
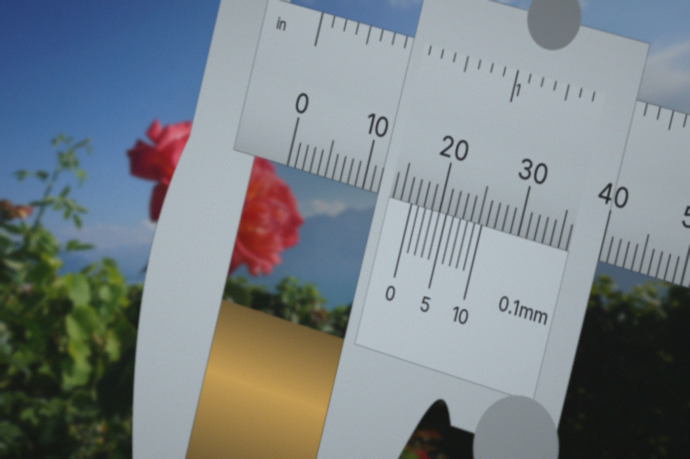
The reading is 16.4
